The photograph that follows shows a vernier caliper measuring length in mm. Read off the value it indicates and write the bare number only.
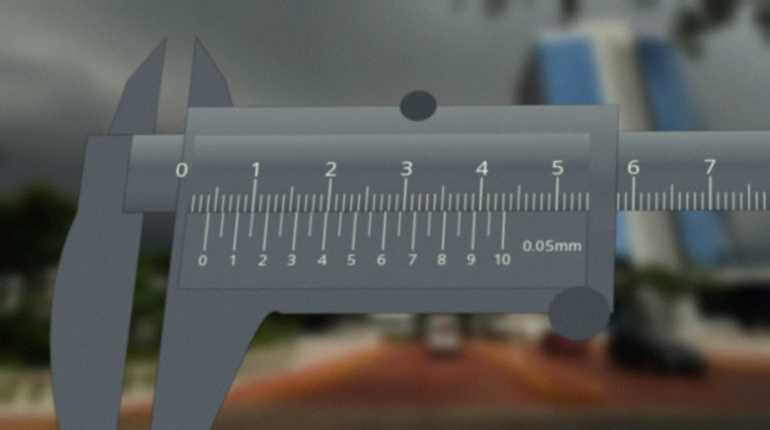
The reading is 4.2
